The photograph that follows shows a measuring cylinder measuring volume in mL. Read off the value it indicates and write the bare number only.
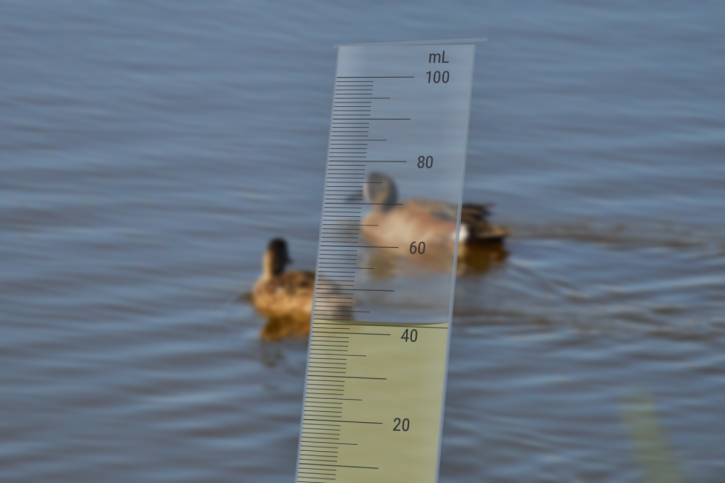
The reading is 42
